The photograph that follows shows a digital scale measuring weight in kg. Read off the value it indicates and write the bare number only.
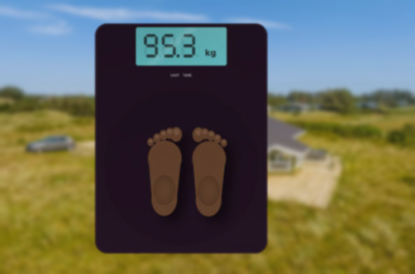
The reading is 95.3
